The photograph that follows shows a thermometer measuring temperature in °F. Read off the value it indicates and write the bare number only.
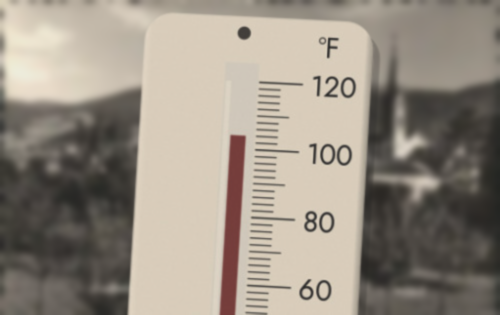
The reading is 104
